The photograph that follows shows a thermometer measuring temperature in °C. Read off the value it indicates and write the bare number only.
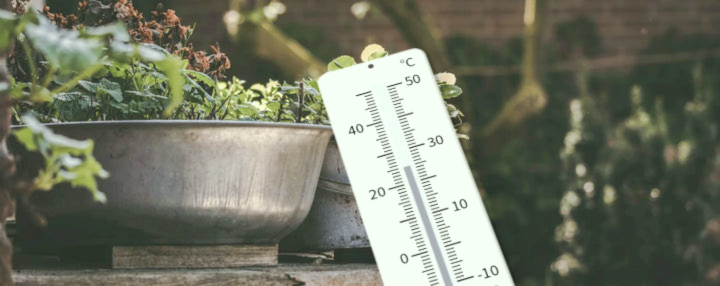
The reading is 25
